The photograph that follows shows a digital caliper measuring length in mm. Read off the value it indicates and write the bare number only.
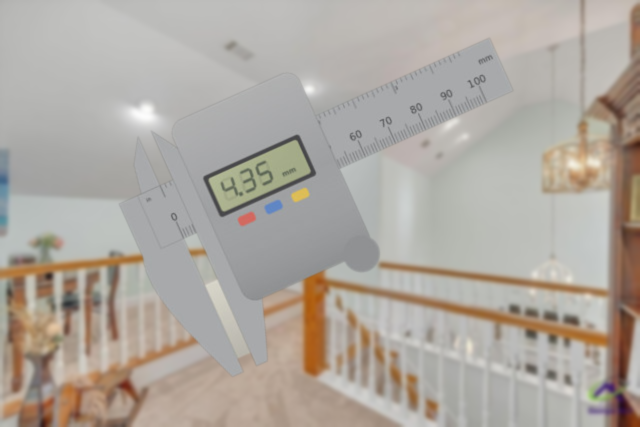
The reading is 4.35
